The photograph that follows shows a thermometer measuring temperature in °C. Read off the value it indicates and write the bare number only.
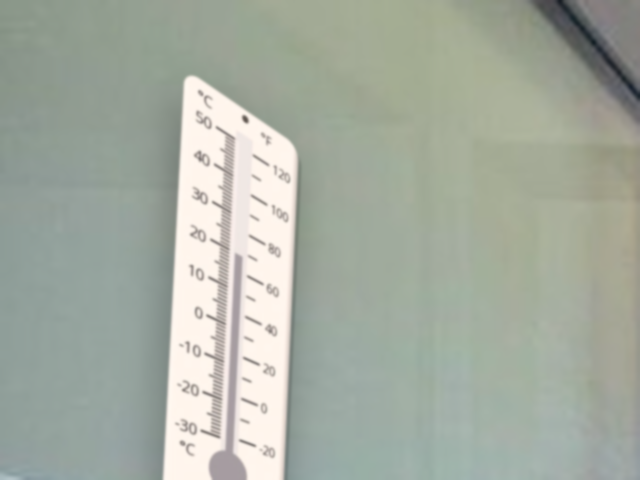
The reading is 20
